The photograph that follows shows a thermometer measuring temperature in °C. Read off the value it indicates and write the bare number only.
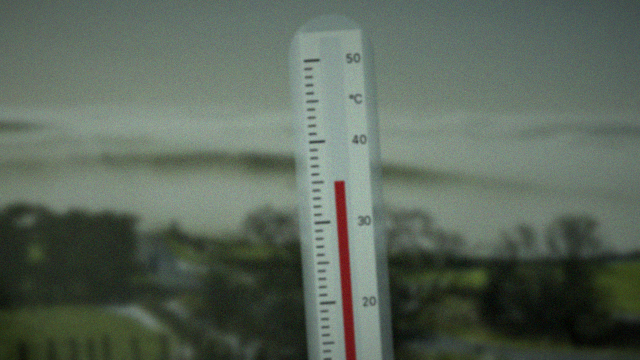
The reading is 35
